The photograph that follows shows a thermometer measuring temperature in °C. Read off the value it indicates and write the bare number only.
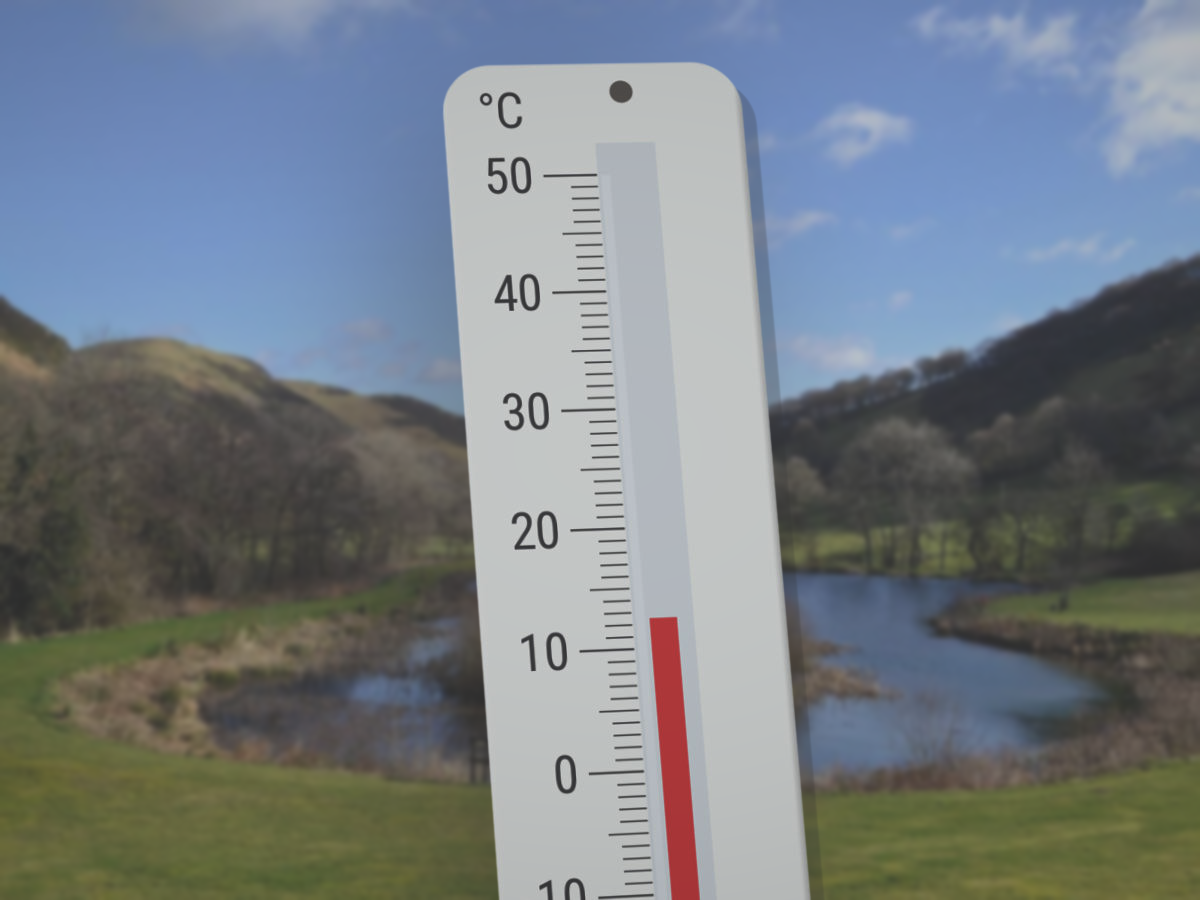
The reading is 12.5
